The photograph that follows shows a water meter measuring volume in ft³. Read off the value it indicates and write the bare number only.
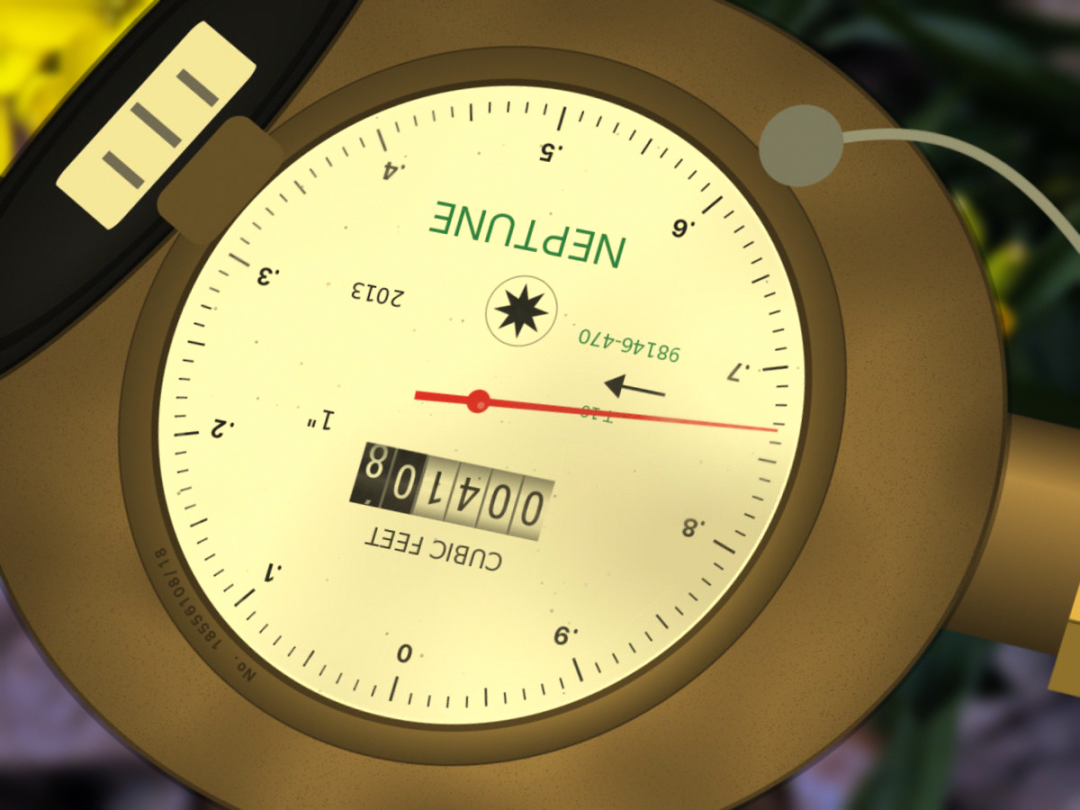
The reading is 4107.73
